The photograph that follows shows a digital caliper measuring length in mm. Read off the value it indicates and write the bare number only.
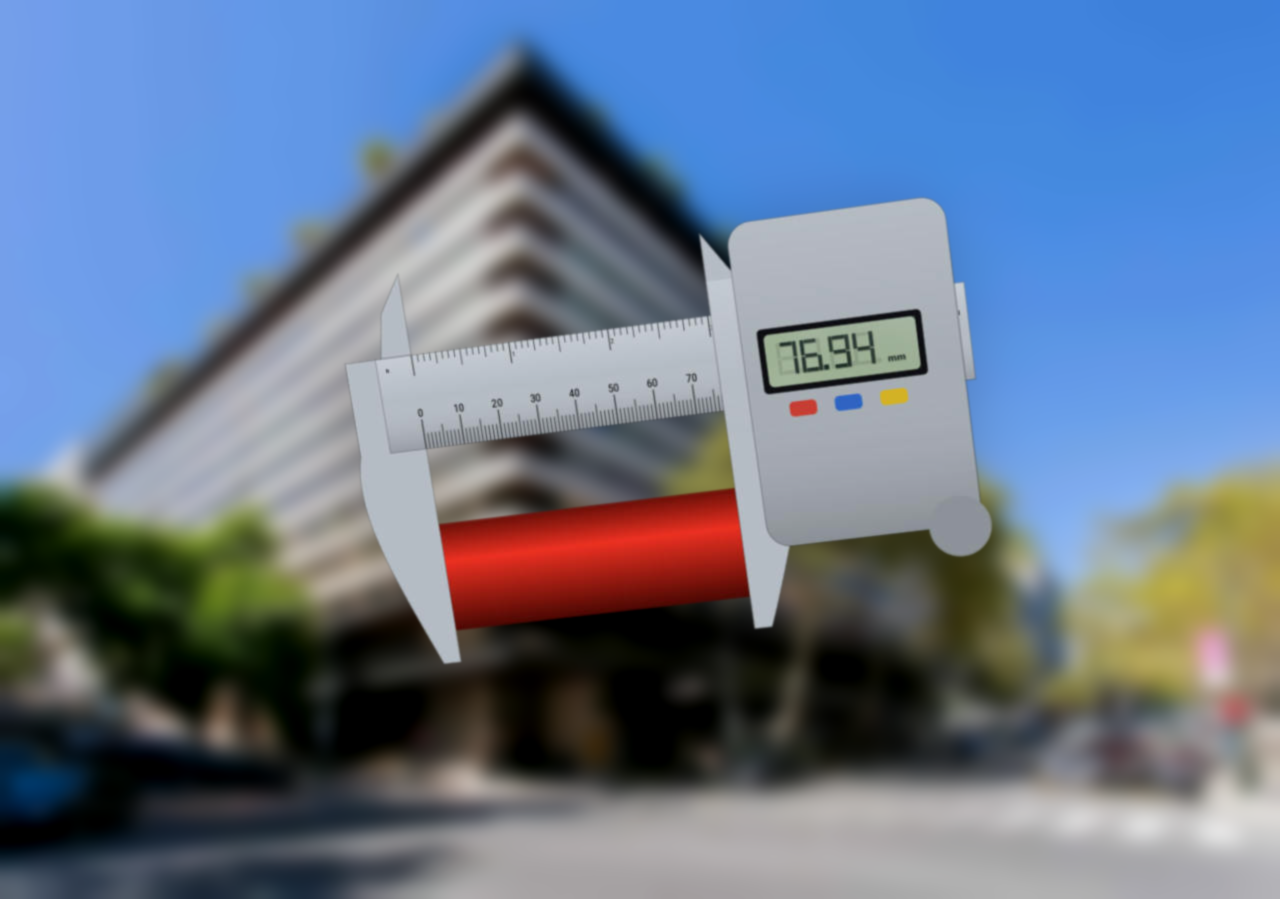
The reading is 76.94
